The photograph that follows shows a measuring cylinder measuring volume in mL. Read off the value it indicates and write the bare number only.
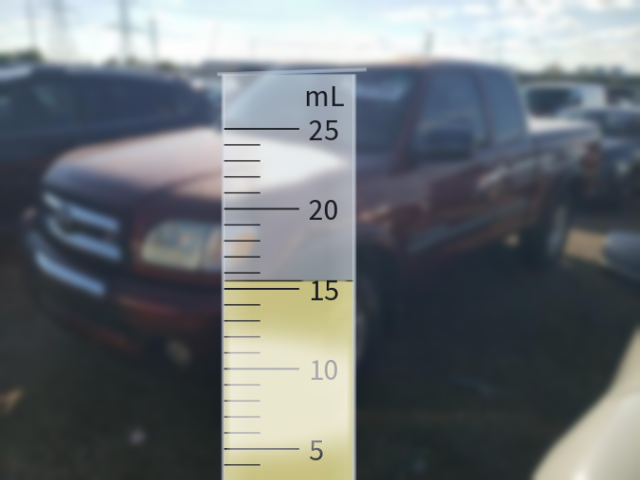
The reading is 15.5
